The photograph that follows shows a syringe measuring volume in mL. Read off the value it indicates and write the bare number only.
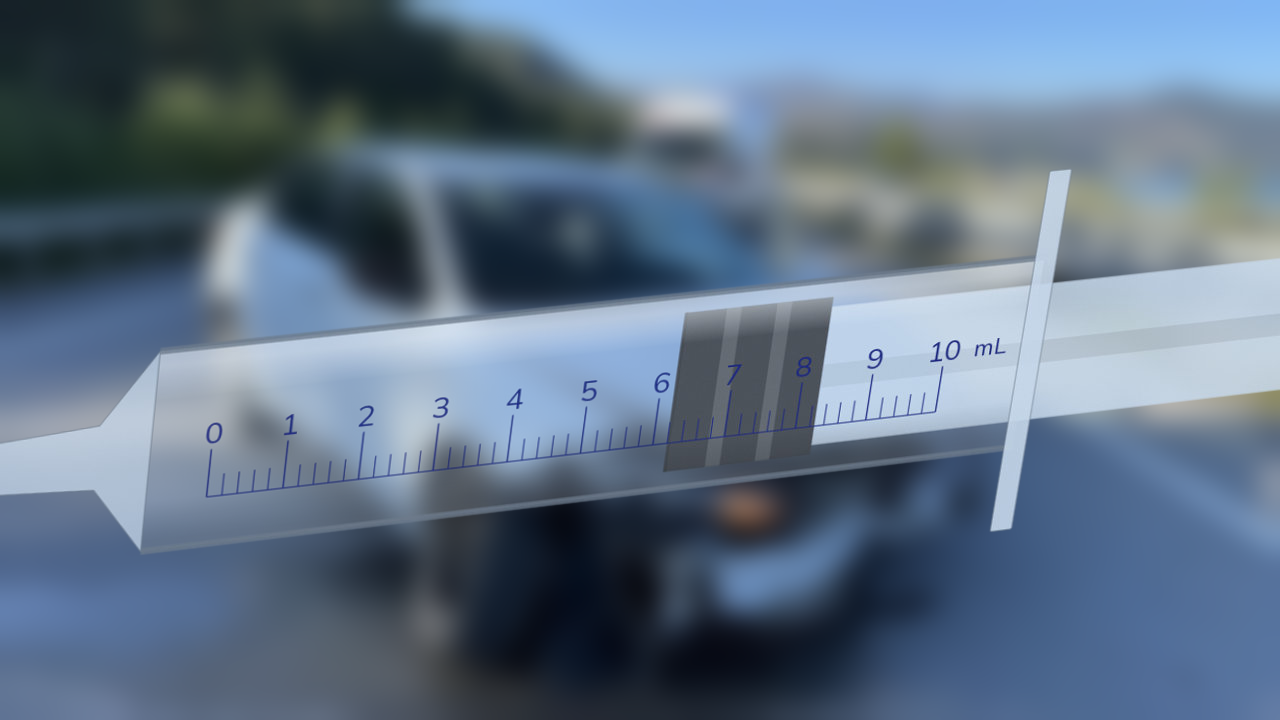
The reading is 6.2
